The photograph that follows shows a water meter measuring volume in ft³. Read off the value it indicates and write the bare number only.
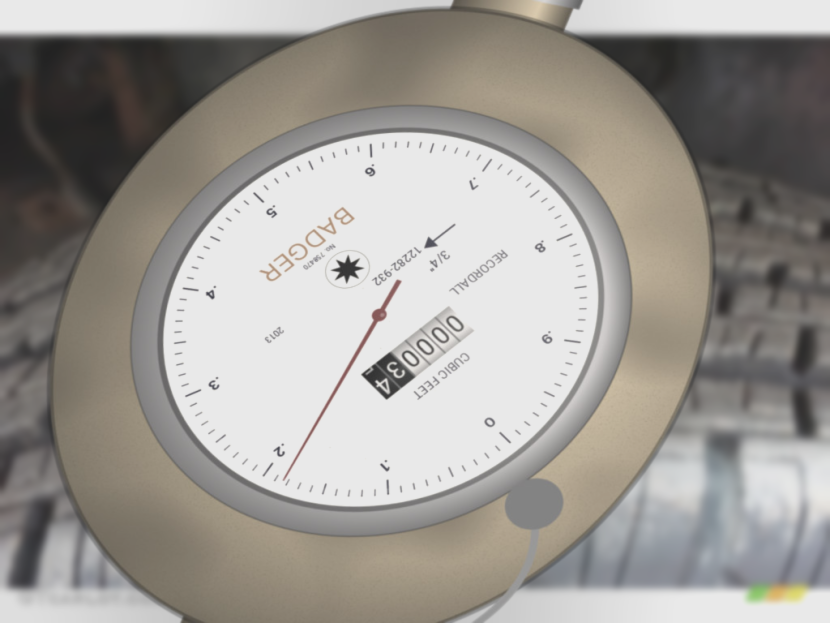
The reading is 34.18
